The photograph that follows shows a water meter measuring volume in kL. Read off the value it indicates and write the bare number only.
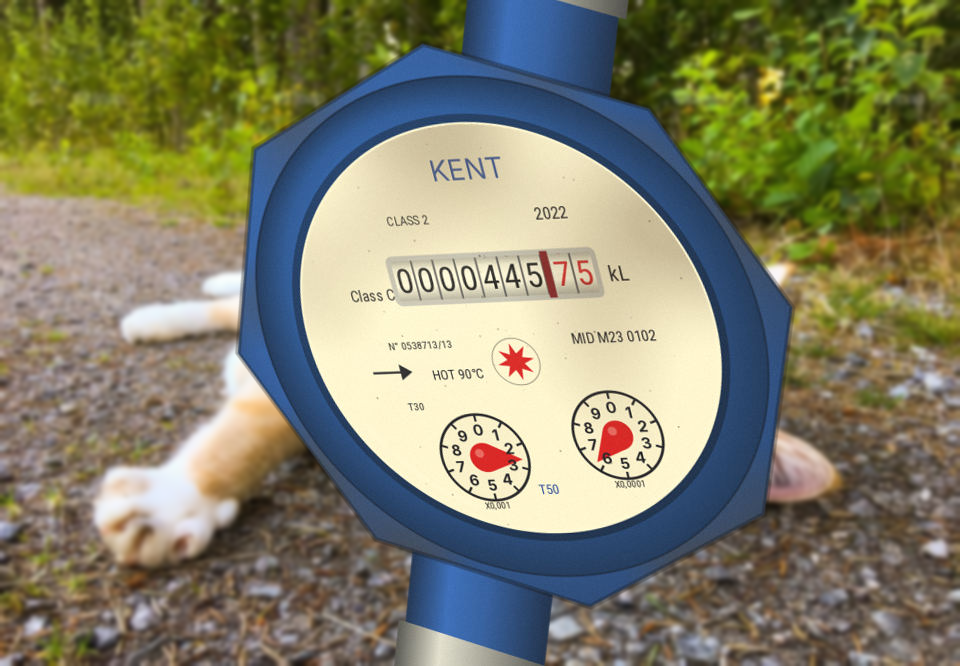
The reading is 445.7526
